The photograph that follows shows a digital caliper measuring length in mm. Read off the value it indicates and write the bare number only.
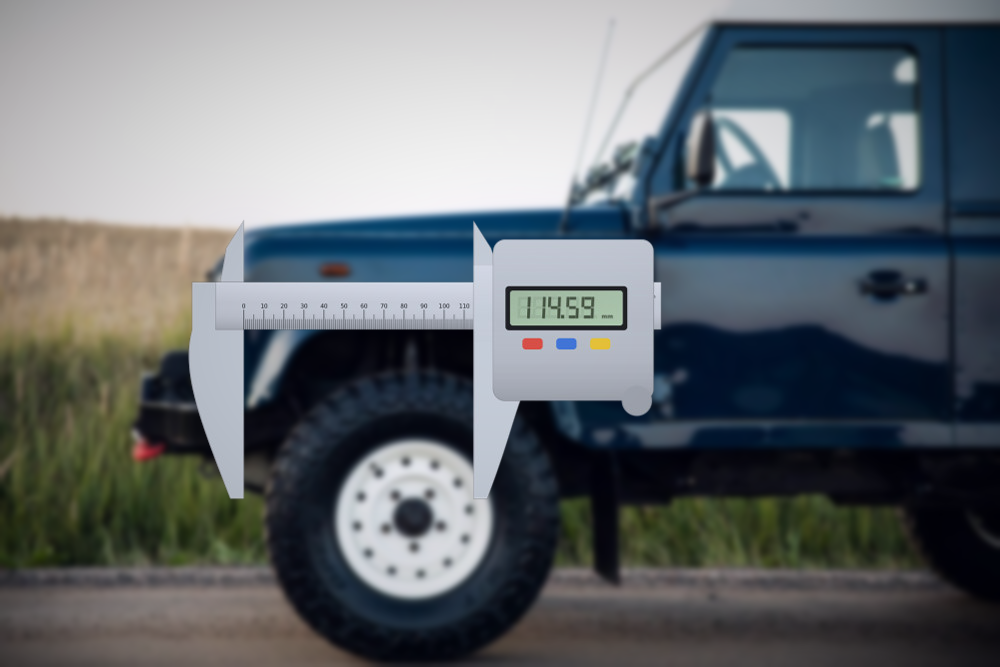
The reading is 114.59
